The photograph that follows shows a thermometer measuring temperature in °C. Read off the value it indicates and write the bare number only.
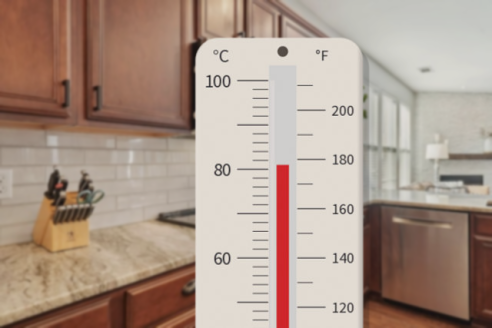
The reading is 81
